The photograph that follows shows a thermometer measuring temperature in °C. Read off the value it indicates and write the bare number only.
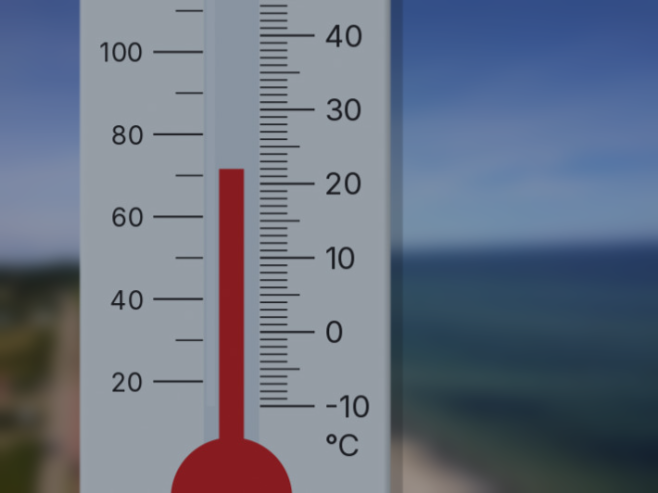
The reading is 22
